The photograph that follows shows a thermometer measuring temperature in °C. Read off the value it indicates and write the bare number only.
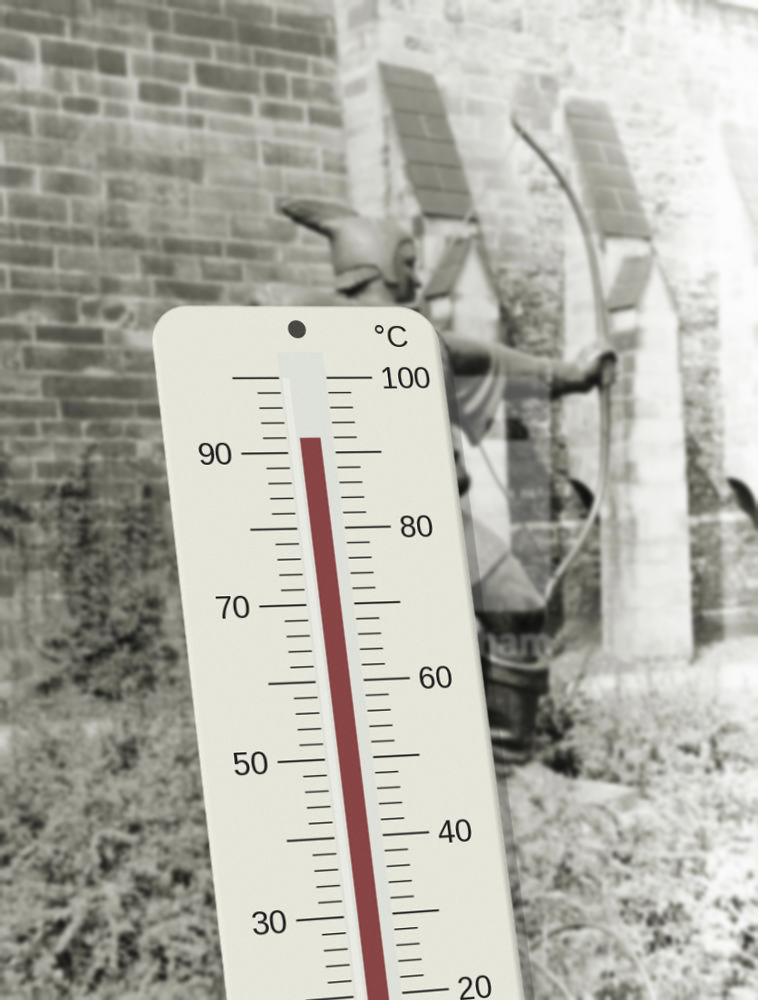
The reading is 92
